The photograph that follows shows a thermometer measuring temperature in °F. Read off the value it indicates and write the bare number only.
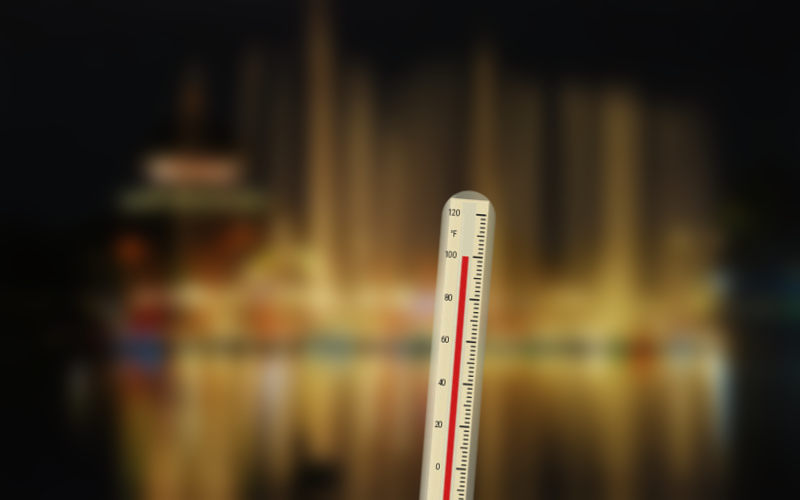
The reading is 100
